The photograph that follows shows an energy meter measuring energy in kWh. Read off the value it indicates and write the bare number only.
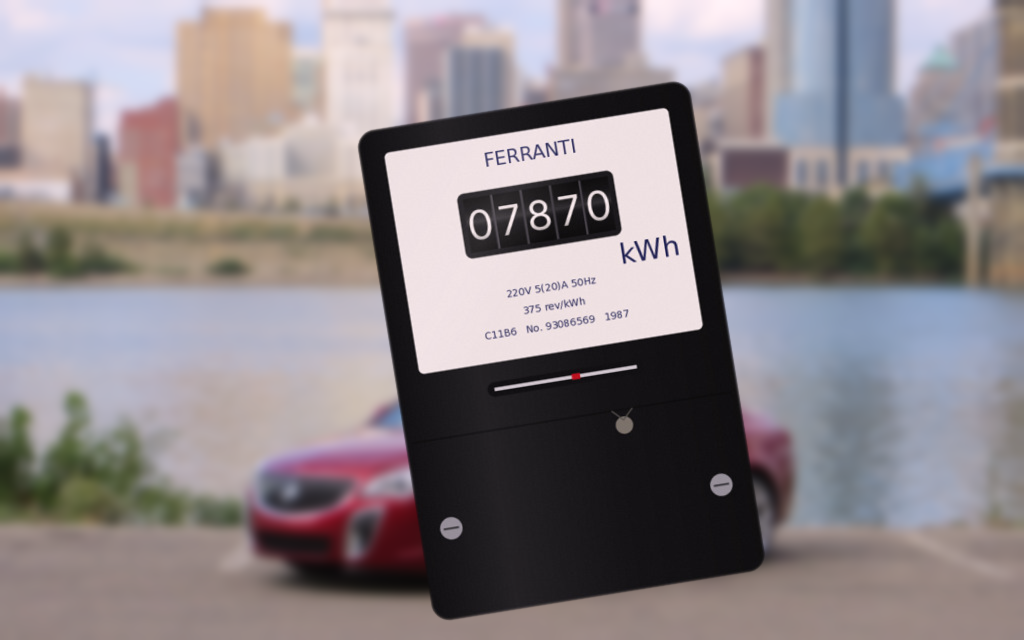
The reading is 7870
